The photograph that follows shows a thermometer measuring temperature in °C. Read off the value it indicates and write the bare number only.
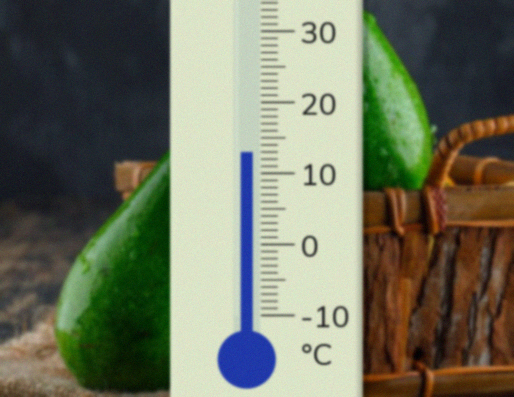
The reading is 13
